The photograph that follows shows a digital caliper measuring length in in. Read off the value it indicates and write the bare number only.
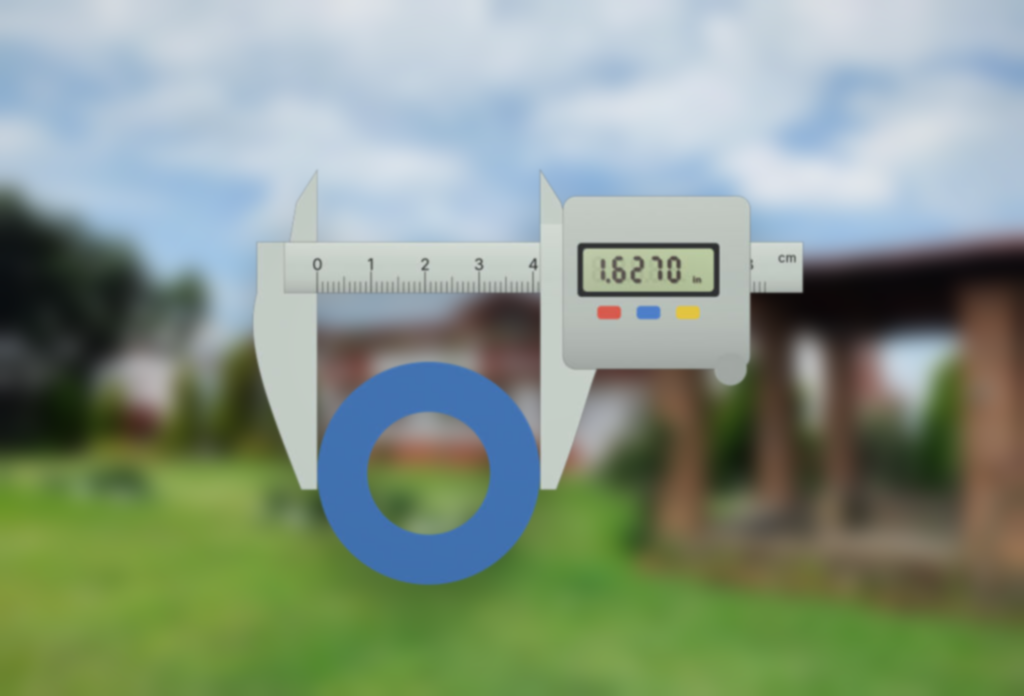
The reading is 1.6270
